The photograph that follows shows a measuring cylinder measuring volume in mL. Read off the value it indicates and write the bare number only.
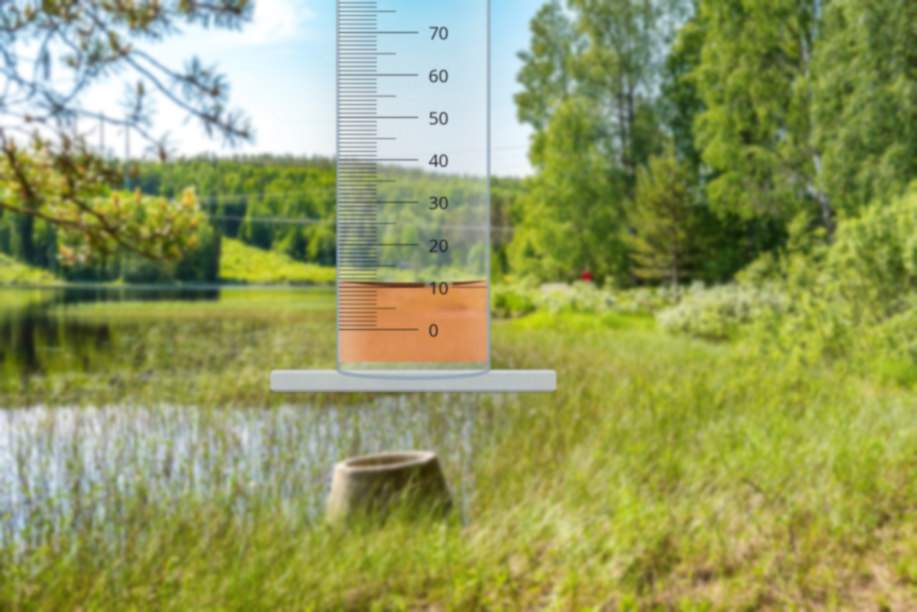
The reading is 10
